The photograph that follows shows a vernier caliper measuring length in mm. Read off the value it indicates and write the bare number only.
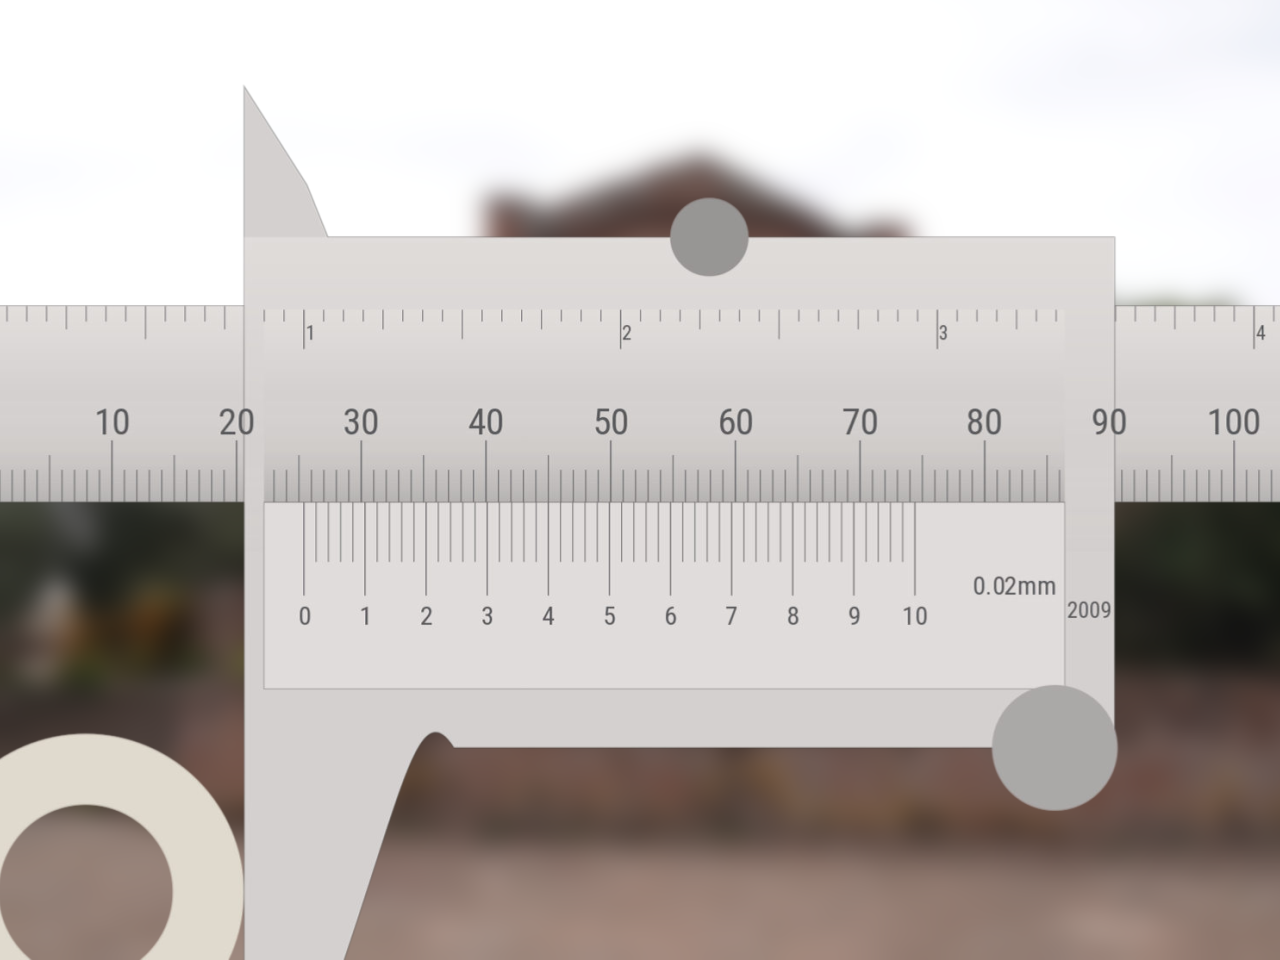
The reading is 25.4
